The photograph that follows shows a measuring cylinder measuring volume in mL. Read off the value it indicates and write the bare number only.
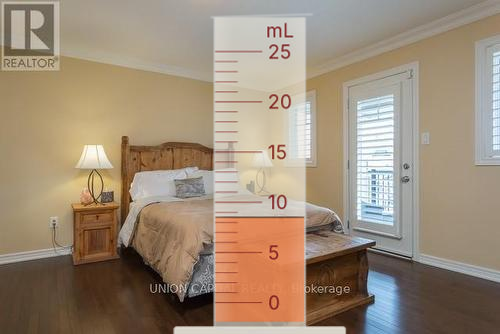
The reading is 8.5
